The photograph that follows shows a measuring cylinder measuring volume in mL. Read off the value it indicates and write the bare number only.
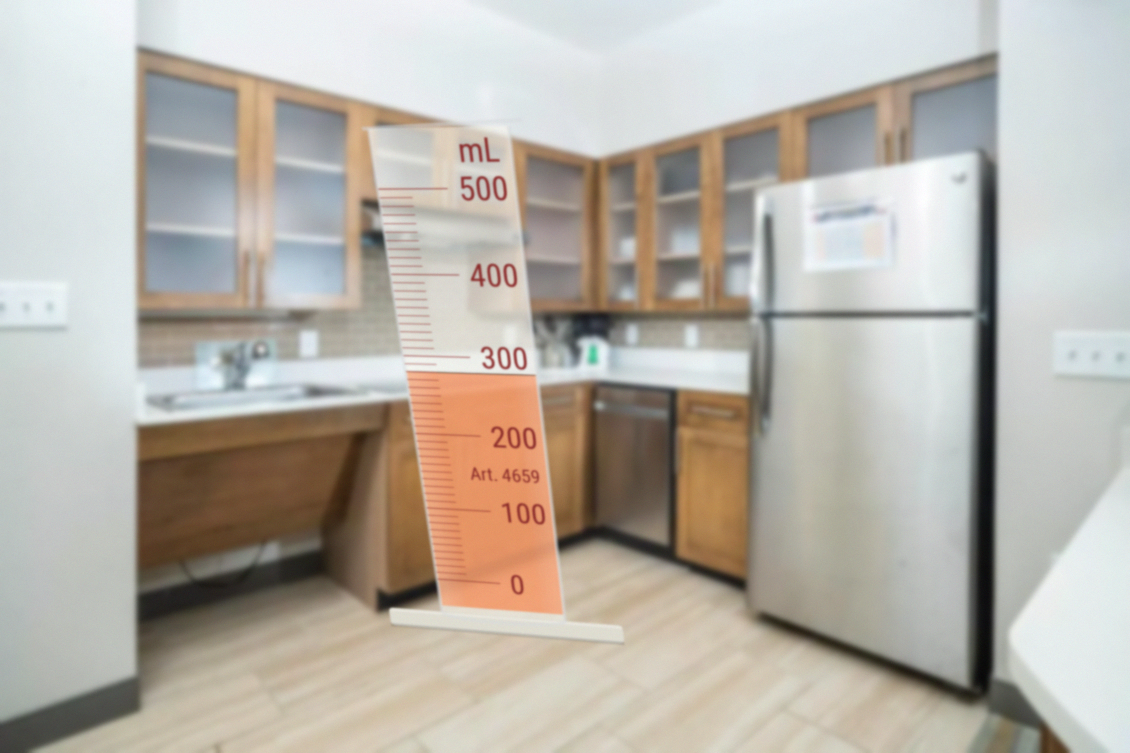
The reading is 280
